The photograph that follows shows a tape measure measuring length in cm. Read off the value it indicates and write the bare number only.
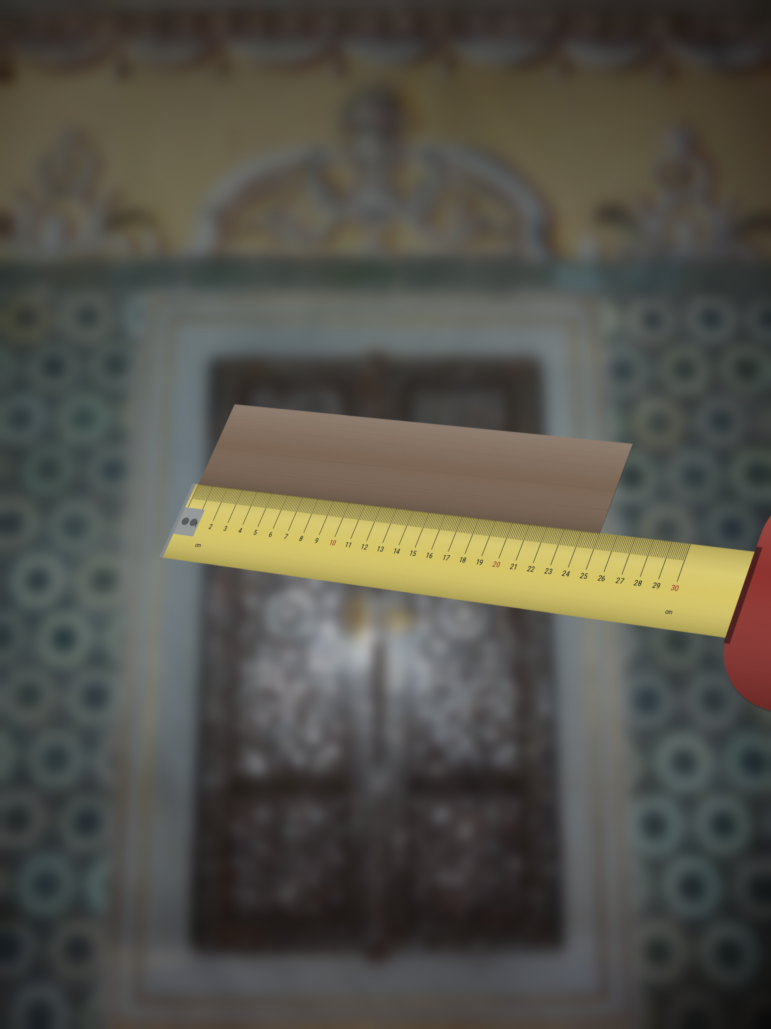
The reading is 25
